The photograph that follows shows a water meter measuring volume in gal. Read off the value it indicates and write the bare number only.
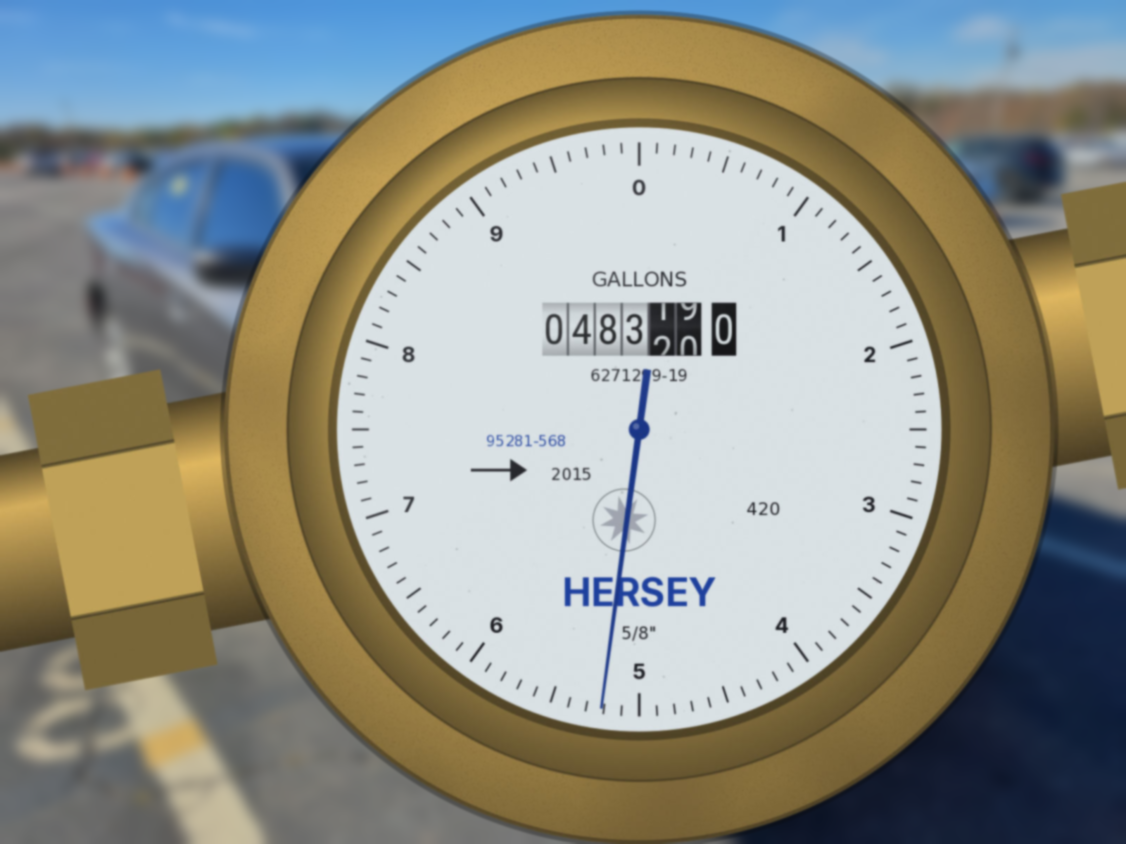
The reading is 483195.2
